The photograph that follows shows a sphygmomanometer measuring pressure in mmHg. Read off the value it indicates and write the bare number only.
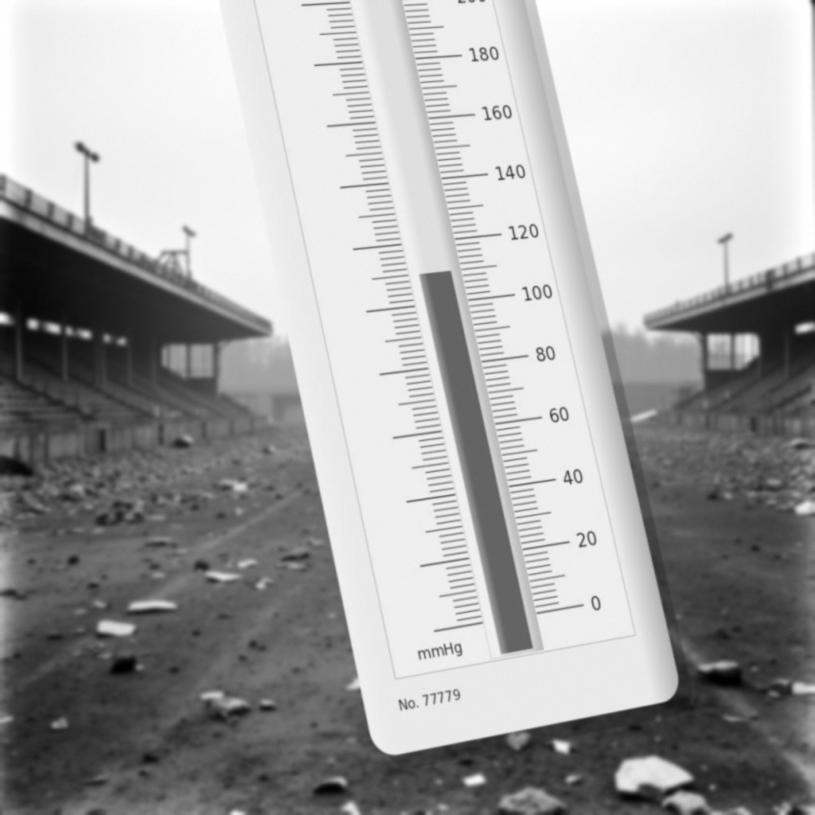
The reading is 110
